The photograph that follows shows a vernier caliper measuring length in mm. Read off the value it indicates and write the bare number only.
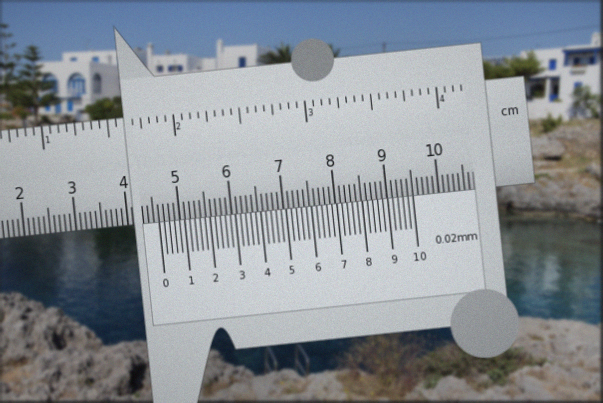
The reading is 46.0
